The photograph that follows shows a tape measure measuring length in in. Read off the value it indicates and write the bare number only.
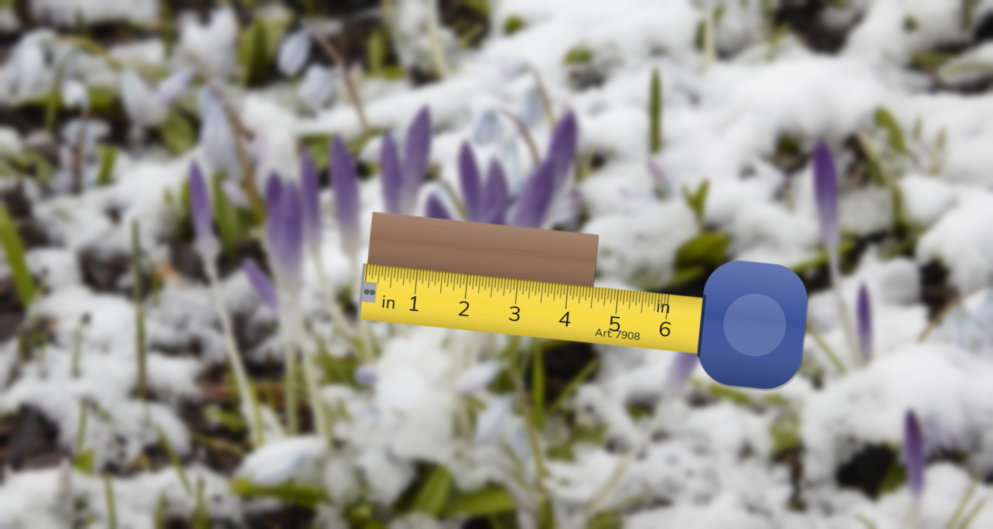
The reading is 4.5
